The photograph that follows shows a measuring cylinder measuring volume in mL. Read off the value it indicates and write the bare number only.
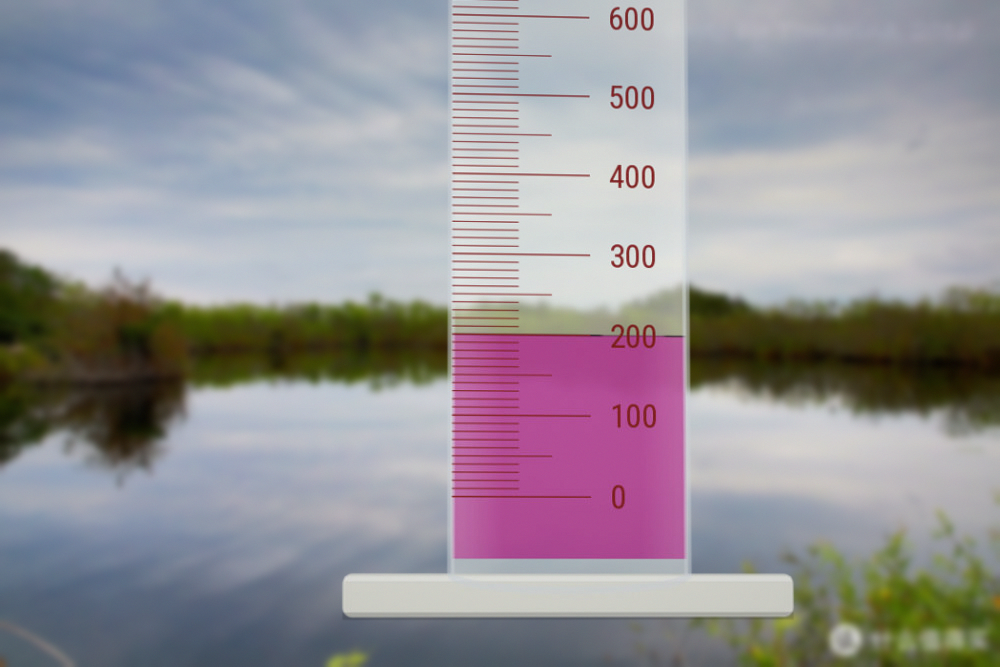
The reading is 200
